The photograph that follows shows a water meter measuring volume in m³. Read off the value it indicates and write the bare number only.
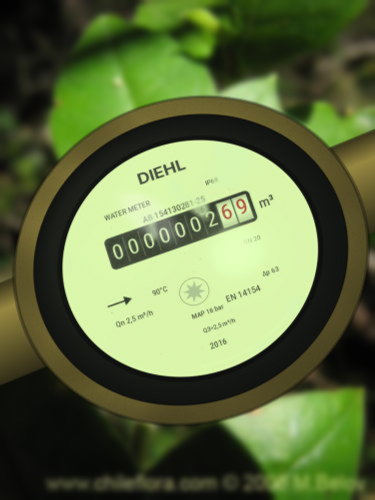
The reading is 2.69
